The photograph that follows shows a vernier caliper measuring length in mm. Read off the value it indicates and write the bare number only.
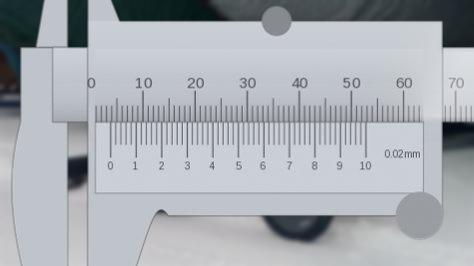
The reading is 3.8
